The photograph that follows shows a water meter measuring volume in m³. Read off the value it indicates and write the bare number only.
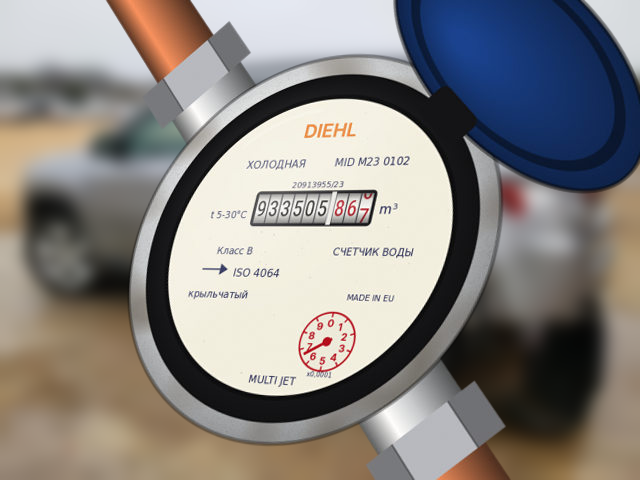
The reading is 933505.8666
